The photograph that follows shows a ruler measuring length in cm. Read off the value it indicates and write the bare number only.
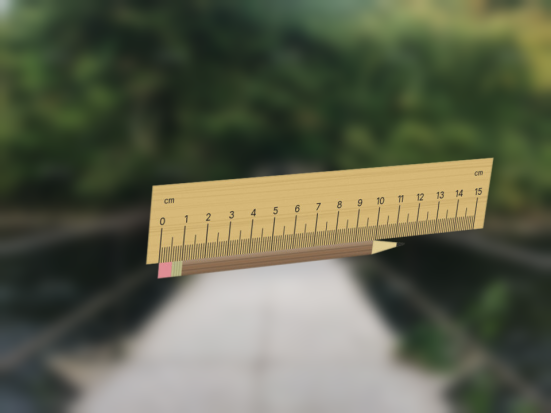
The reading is 11.5
